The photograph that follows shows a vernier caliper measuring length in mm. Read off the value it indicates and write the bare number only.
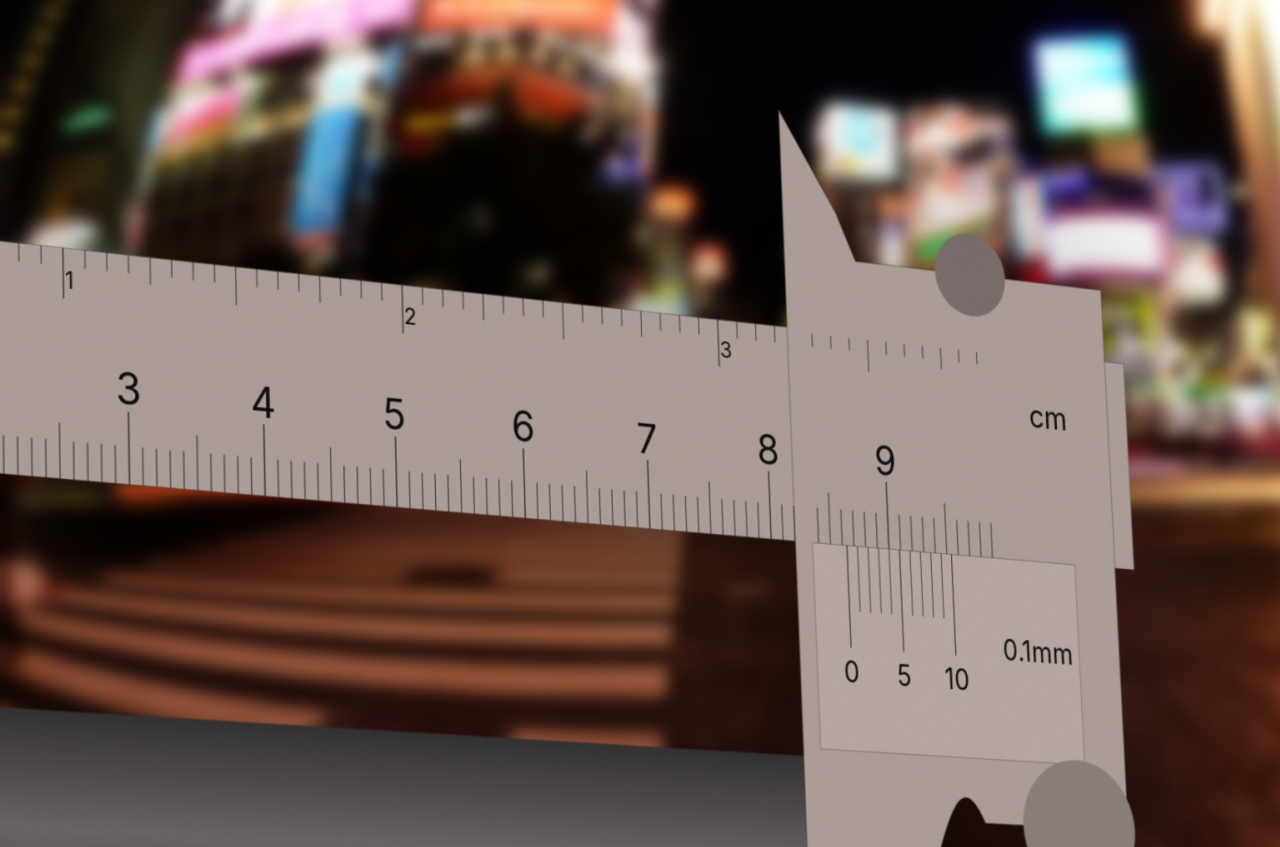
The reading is 86.4
